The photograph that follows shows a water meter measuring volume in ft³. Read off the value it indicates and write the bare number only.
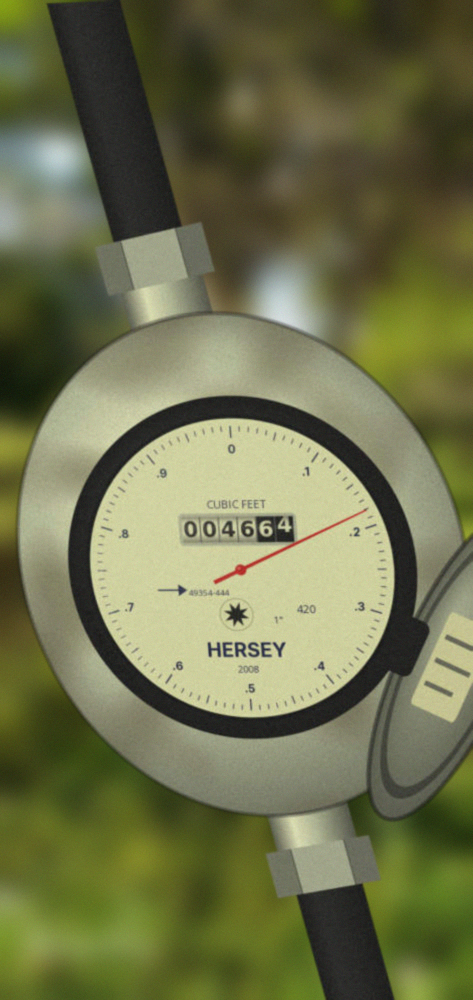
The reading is 4664.18
